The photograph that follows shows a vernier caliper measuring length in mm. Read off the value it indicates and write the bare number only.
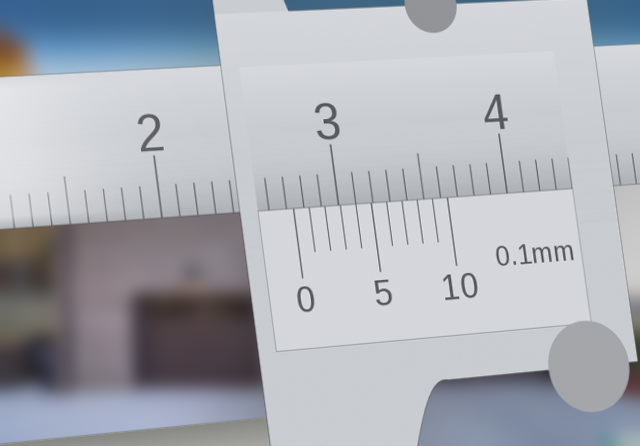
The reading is 27.4
